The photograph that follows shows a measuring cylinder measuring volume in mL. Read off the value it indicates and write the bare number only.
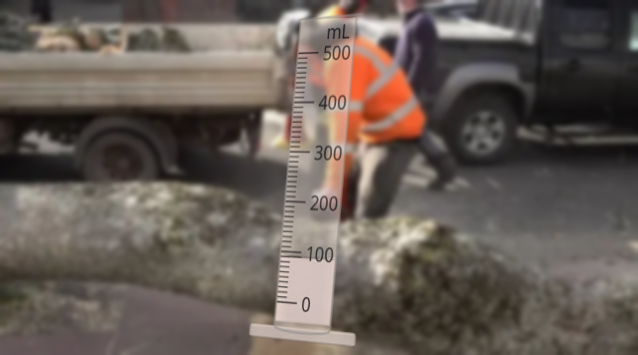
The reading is 90
